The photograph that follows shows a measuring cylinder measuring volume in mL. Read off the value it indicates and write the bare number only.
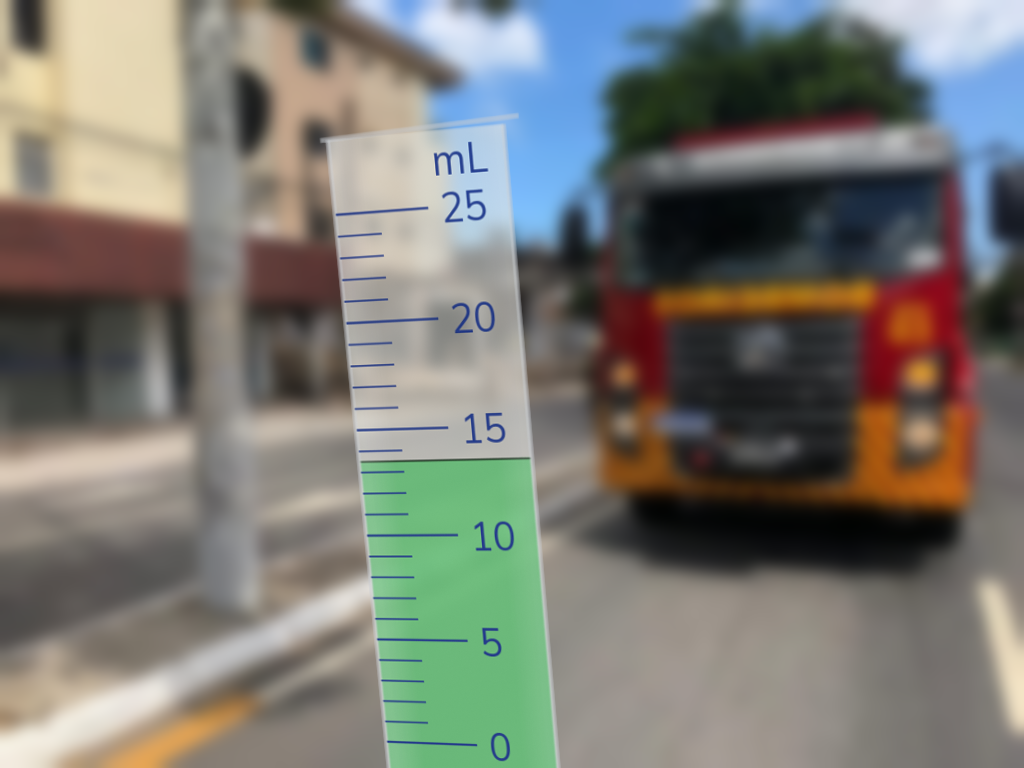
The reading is 13.5
